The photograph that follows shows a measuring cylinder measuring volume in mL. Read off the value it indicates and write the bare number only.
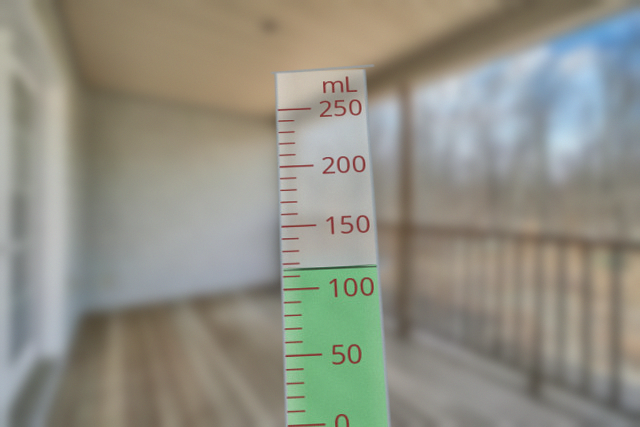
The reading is 115
